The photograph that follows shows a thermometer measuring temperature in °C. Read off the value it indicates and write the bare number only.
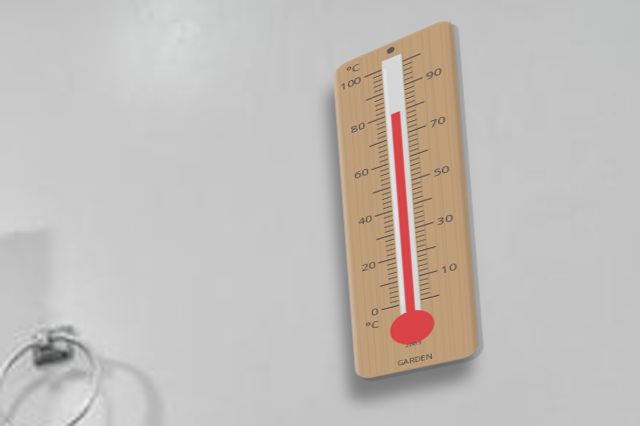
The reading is 80
